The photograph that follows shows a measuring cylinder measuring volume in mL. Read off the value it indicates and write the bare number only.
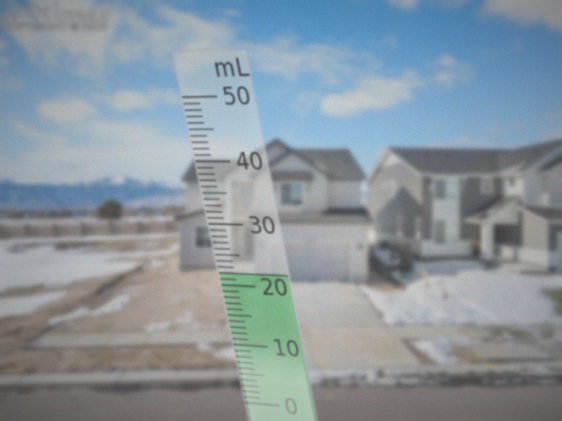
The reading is 22
